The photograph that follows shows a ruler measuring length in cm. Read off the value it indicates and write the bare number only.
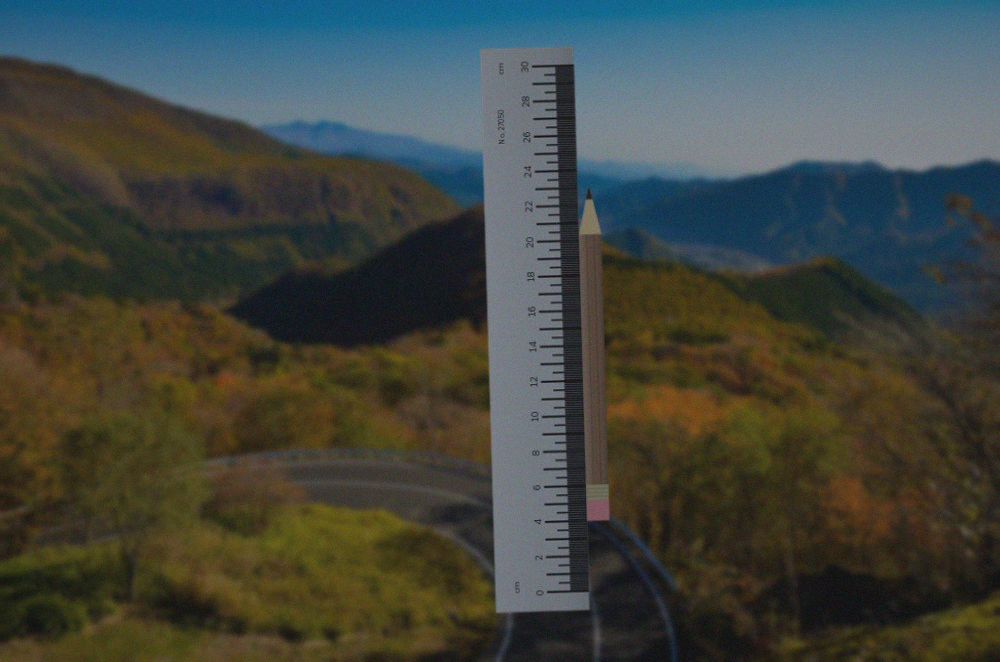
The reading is 19
